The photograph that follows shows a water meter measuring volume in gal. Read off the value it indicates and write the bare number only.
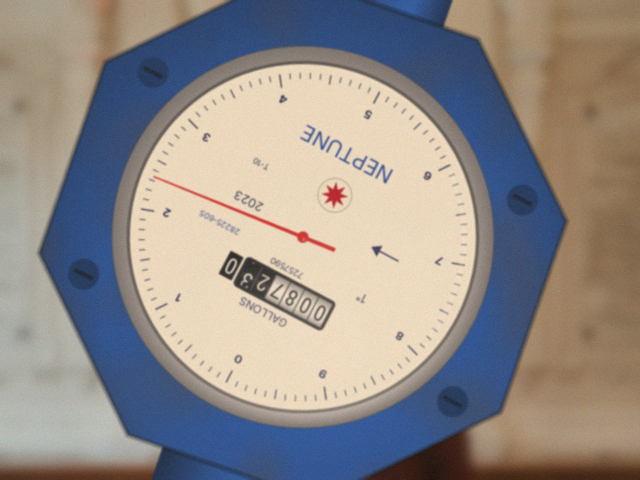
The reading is 87232.3
